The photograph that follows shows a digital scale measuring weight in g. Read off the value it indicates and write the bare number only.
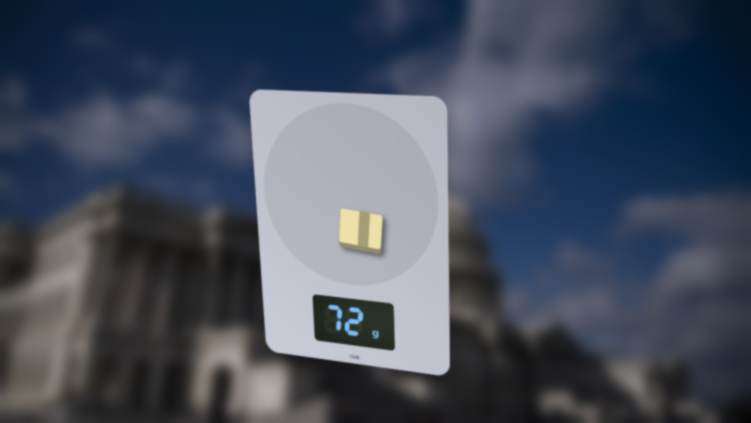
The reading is 72
